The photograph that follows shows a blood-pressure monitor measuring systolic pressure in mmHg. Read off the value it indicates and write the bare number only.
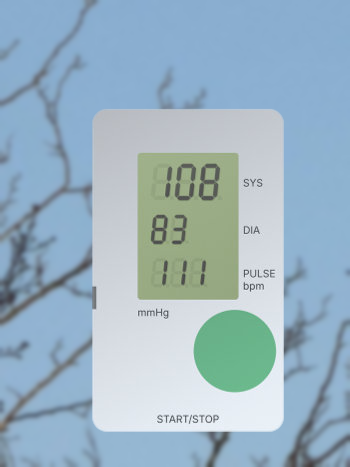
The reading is 108
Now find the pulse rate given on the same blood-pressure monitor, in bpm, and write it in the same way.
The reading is 111
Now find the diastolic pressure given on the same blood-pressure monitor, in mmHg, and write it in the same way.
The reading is 83
